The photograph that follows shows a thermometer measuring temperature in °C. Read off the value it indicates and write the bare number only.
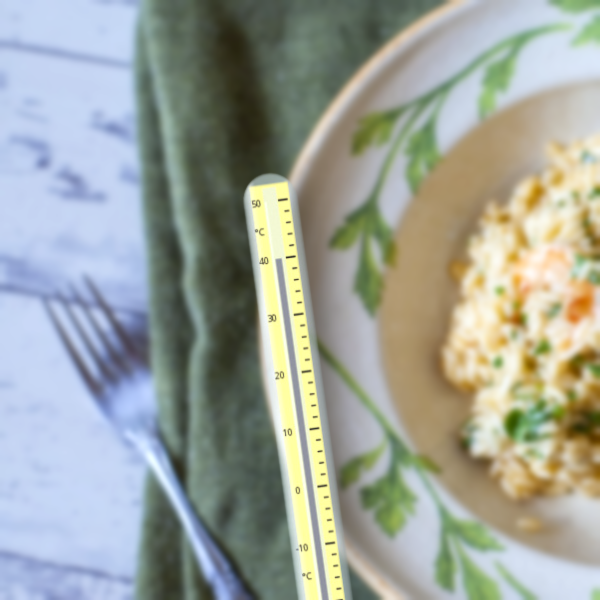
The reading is 40
